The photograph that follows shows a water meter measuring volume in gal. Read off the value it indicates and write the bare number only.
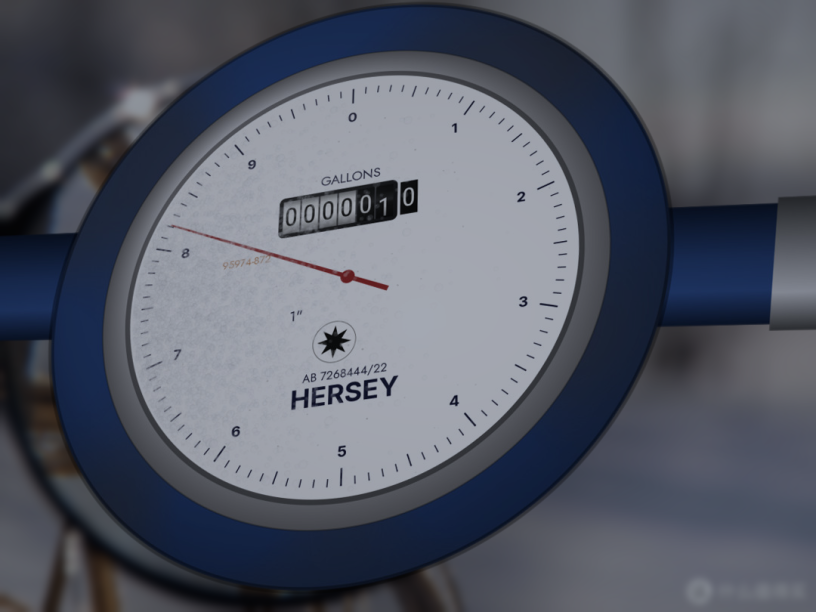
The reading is 8.2
